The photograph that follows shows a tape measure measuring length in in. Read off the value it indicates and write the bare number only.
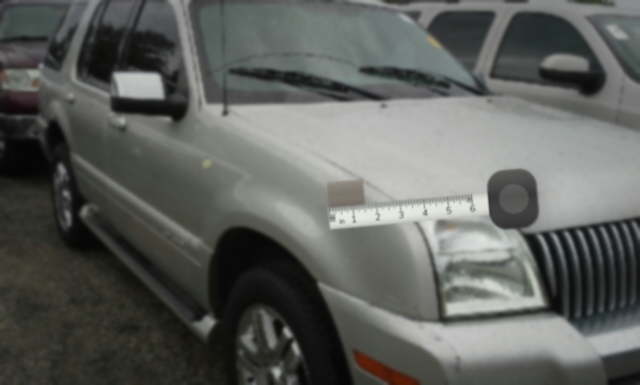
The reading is 1.5
